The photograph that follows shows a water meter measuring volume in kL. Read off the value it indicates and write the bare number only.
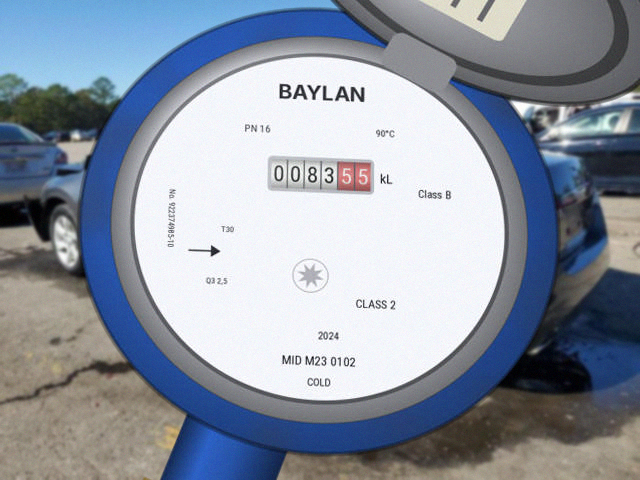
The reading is 83.55
